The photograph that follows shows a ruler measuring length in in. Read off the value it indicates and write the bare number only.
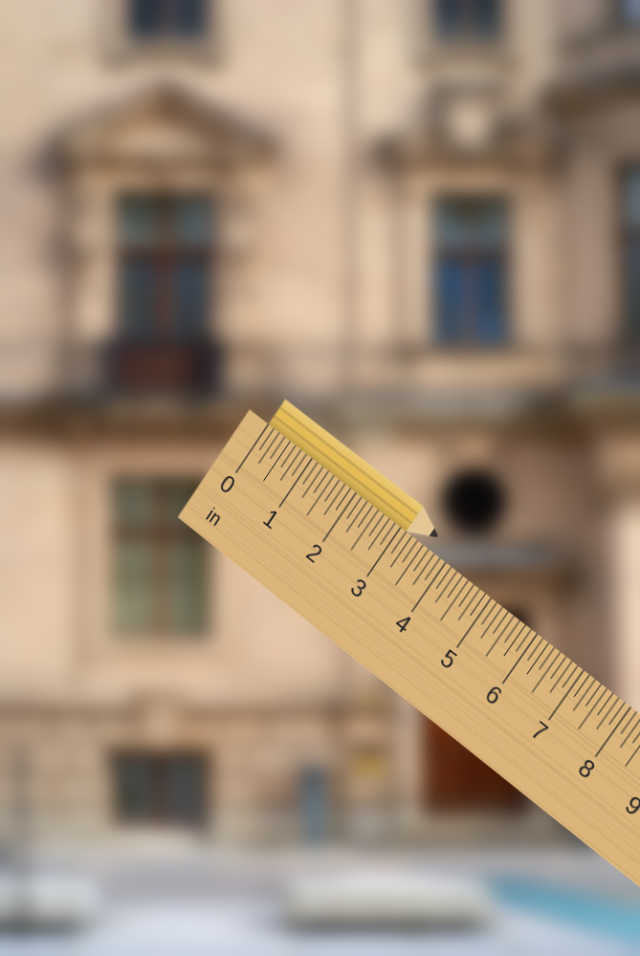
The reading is 3.625
